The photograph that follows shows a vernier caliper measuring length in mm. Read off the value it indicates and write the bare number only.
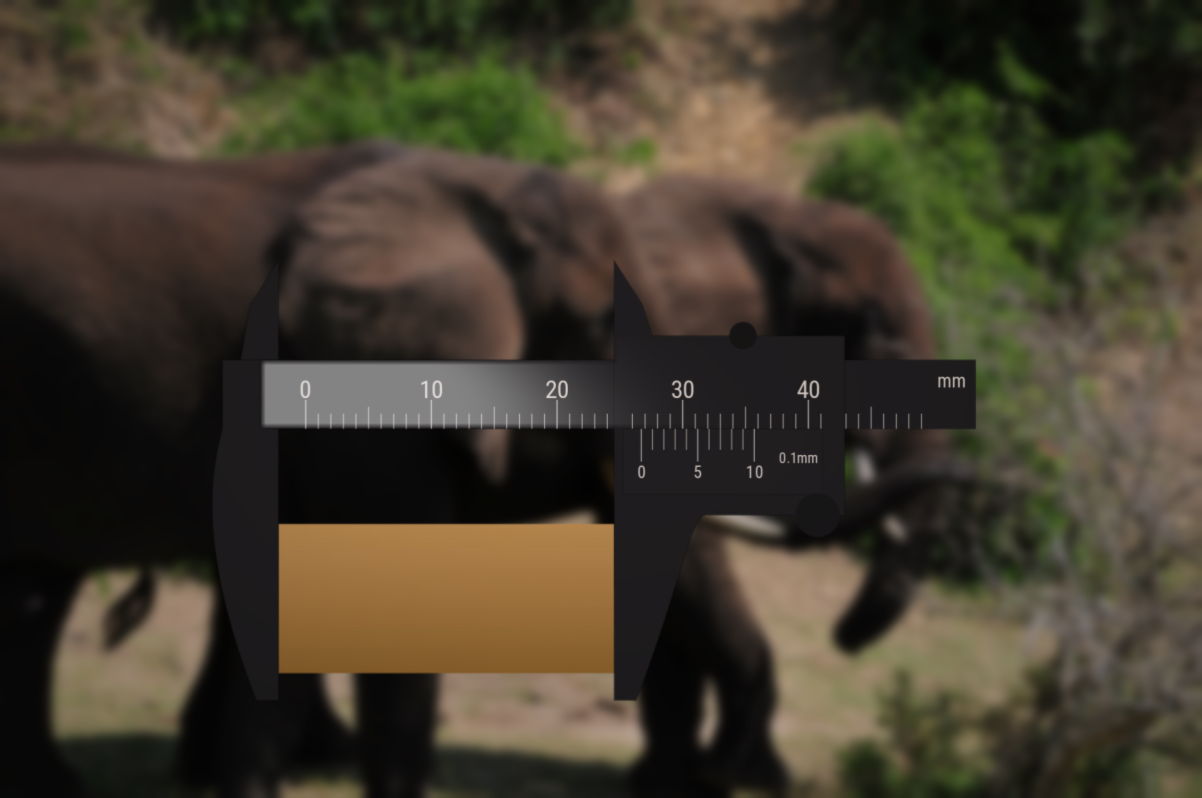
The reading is 26.7
